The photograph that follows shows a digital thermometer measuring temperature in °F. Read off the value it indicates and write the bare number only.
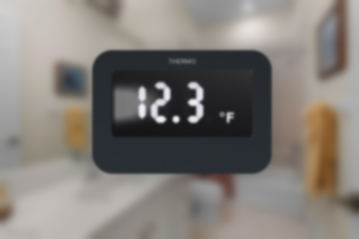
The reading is 12.3
